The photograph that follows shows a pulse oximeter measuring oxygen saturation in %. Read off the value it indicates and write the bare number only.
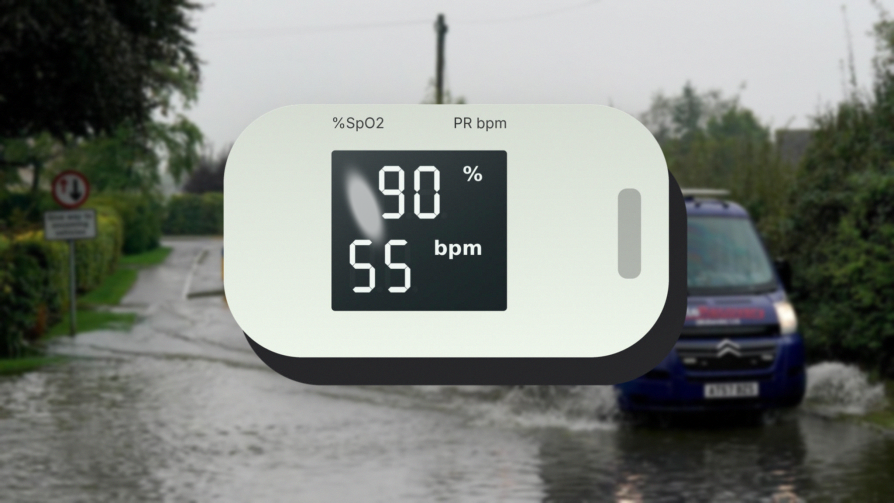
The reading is 90
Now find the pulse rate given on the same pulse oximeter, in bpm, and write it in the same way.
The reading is 55
